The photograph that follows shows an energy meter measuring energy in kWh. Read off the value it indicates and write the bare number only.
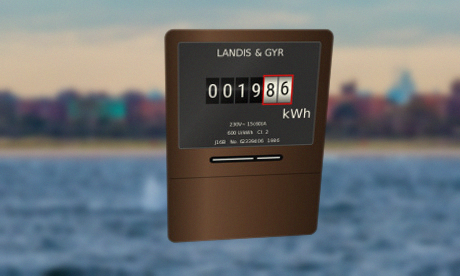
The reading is 19.86
